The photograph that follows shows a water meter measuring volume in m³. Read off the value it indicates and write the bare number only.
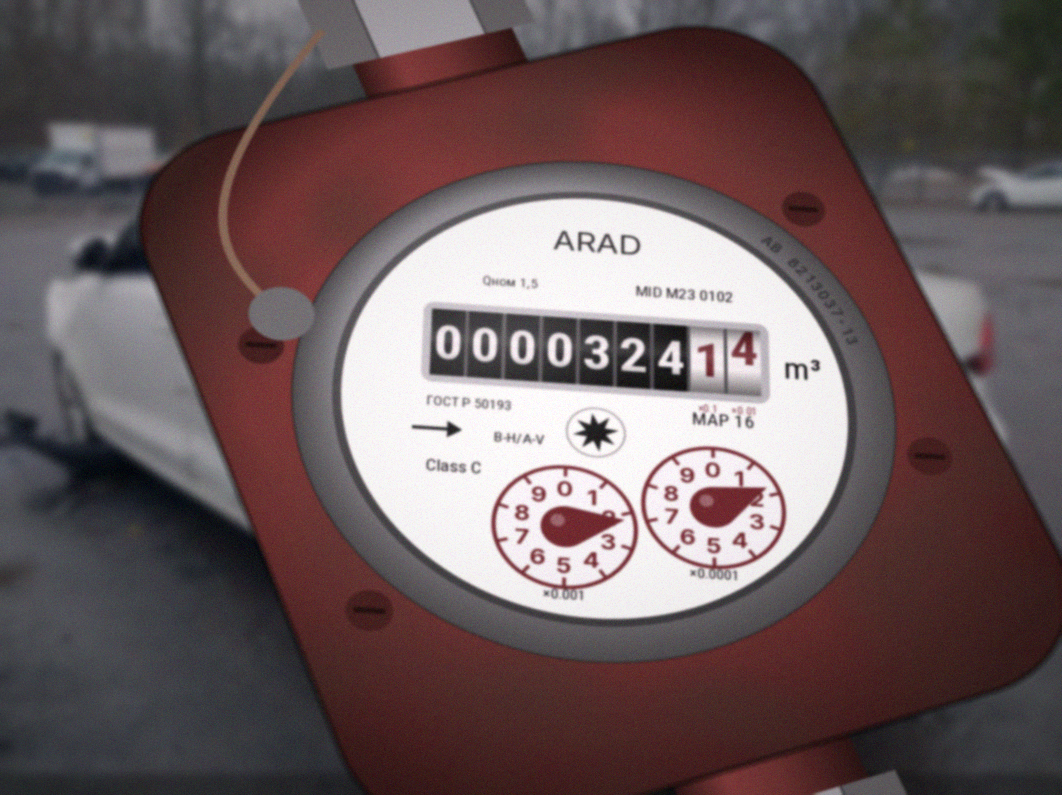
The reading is 324.1421
